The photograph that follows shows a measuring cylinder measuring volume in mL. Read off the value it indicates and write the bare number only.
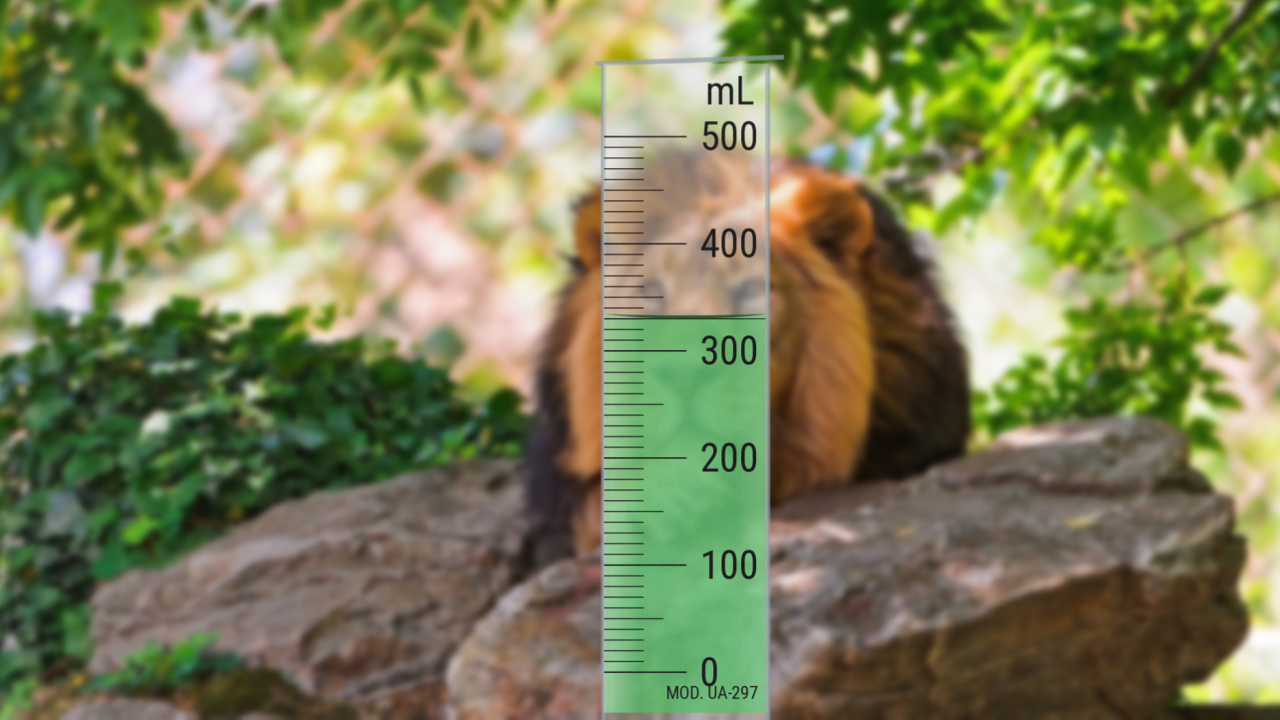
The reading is 330
